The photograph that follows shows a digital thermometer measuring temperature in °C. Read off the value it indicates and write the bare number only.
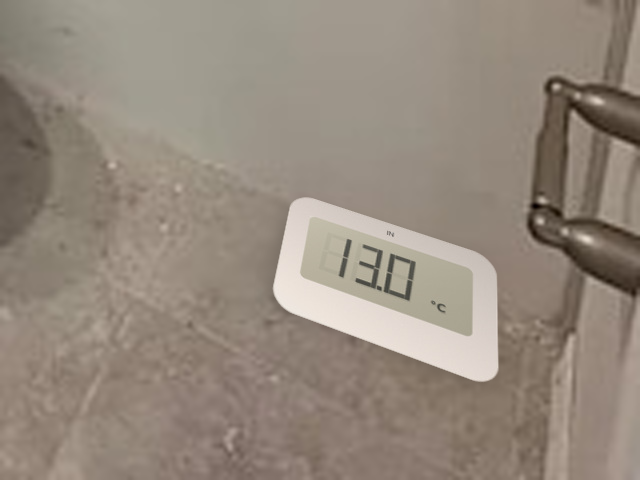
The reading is 13.0
